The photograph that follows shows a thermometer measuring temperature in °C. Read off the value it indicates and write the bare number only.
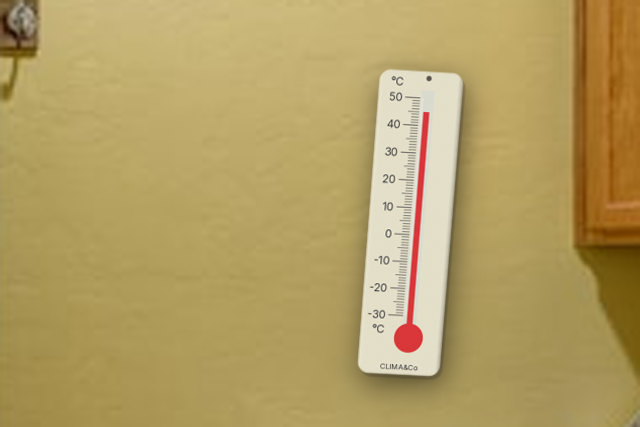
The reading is 45
